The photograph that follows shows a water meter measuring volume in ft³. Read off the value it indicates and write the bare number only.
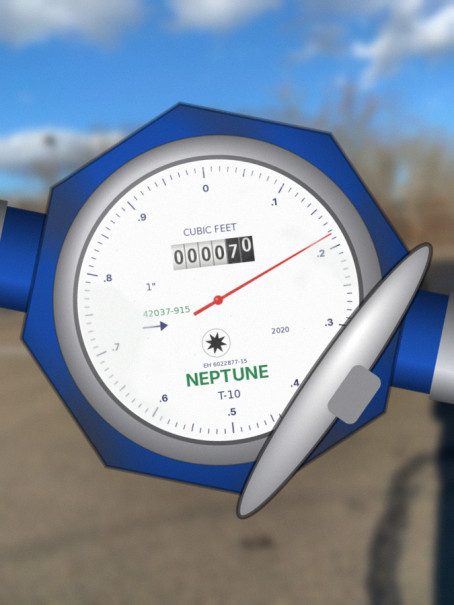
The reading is 70.18
